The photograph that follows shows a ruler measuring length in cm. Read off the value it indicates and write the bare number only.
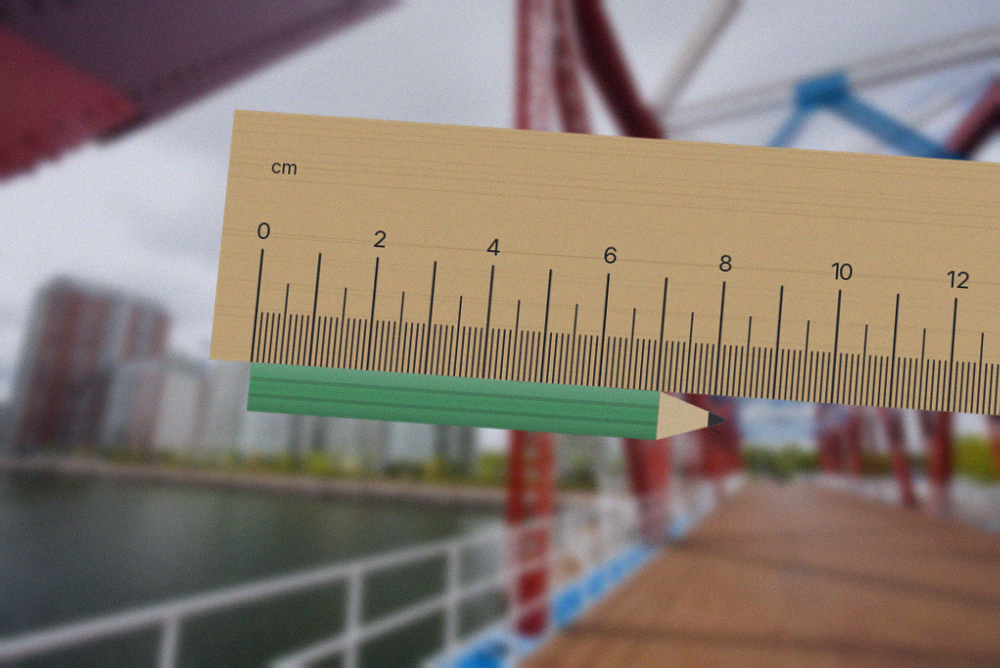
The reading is 8.2
